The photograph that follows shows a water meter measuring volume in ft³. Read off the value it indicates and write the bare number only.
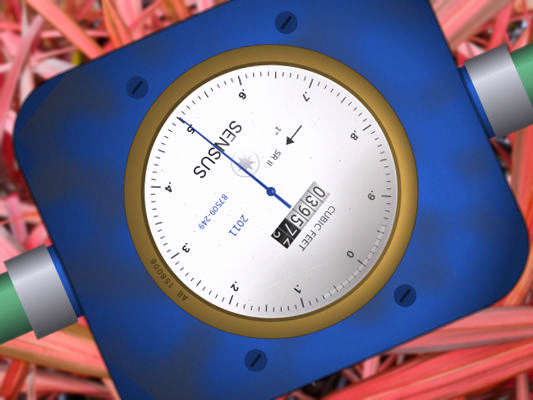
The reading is 39572.50
